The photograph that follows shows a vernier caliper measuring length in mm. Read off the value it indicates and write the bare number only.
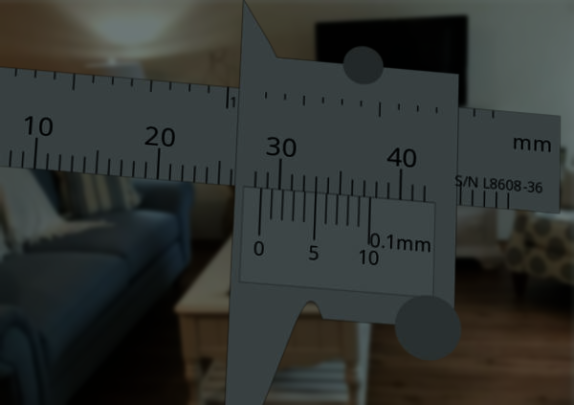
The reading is 28.5
